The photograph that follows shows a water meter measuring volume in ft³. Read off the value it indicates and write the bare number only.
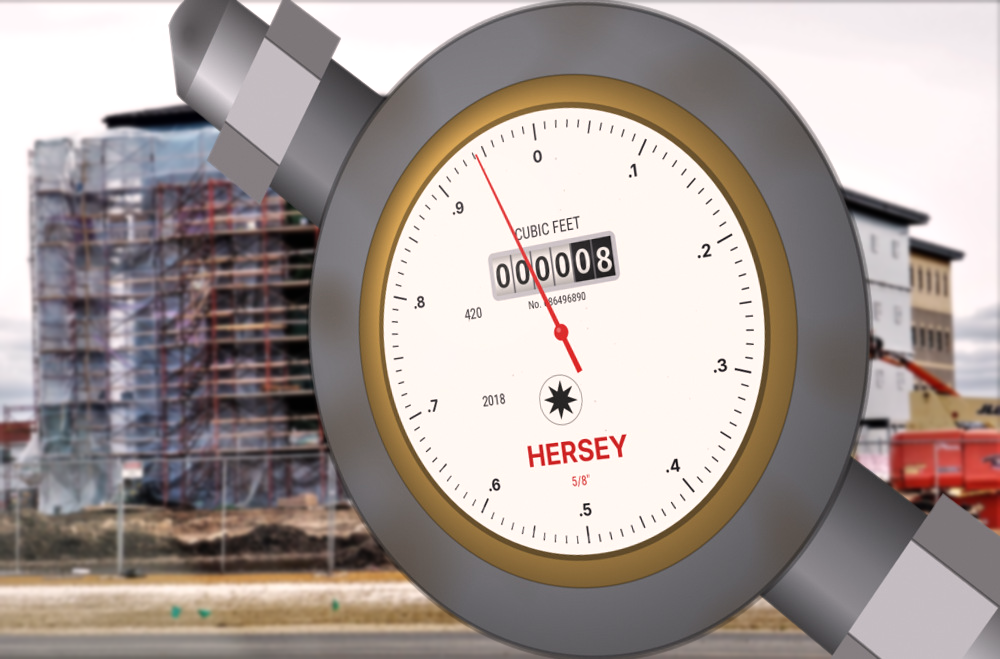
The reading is 7.94
